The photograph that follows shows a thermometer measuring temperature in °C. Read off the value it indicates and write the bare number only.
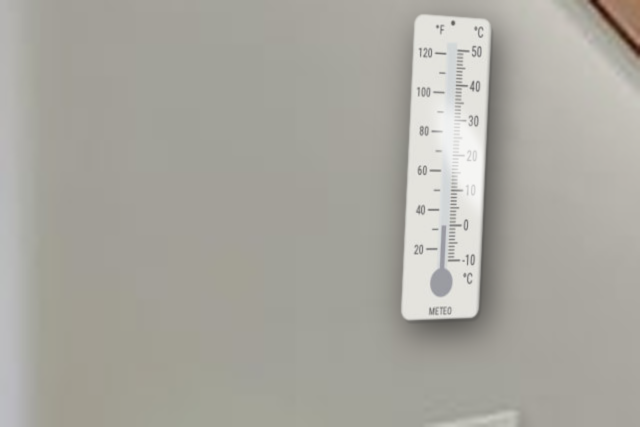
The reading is 0
